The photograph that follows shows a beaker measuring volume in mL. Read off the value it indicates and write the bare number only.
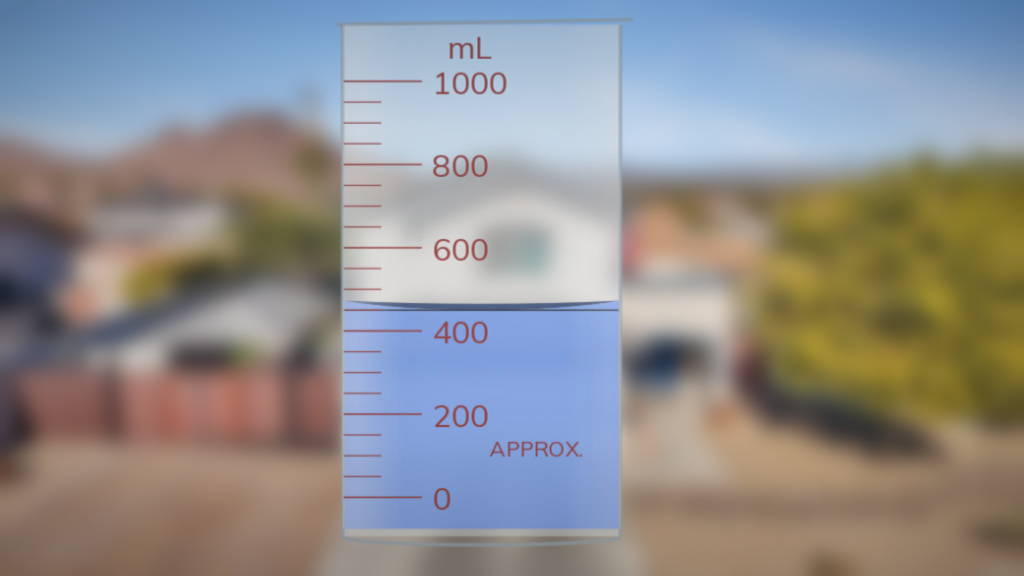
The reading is 450
